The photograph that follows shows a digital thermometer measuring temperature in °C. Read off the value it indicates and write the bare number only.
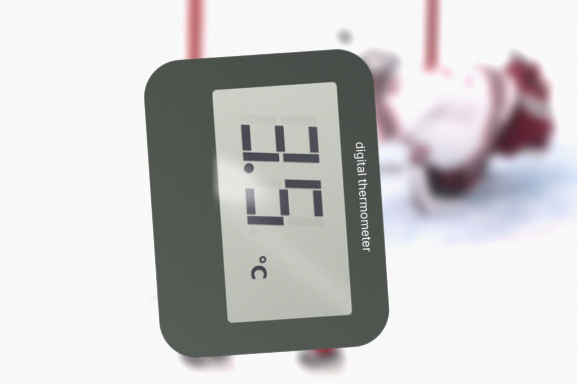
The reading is 3.5
